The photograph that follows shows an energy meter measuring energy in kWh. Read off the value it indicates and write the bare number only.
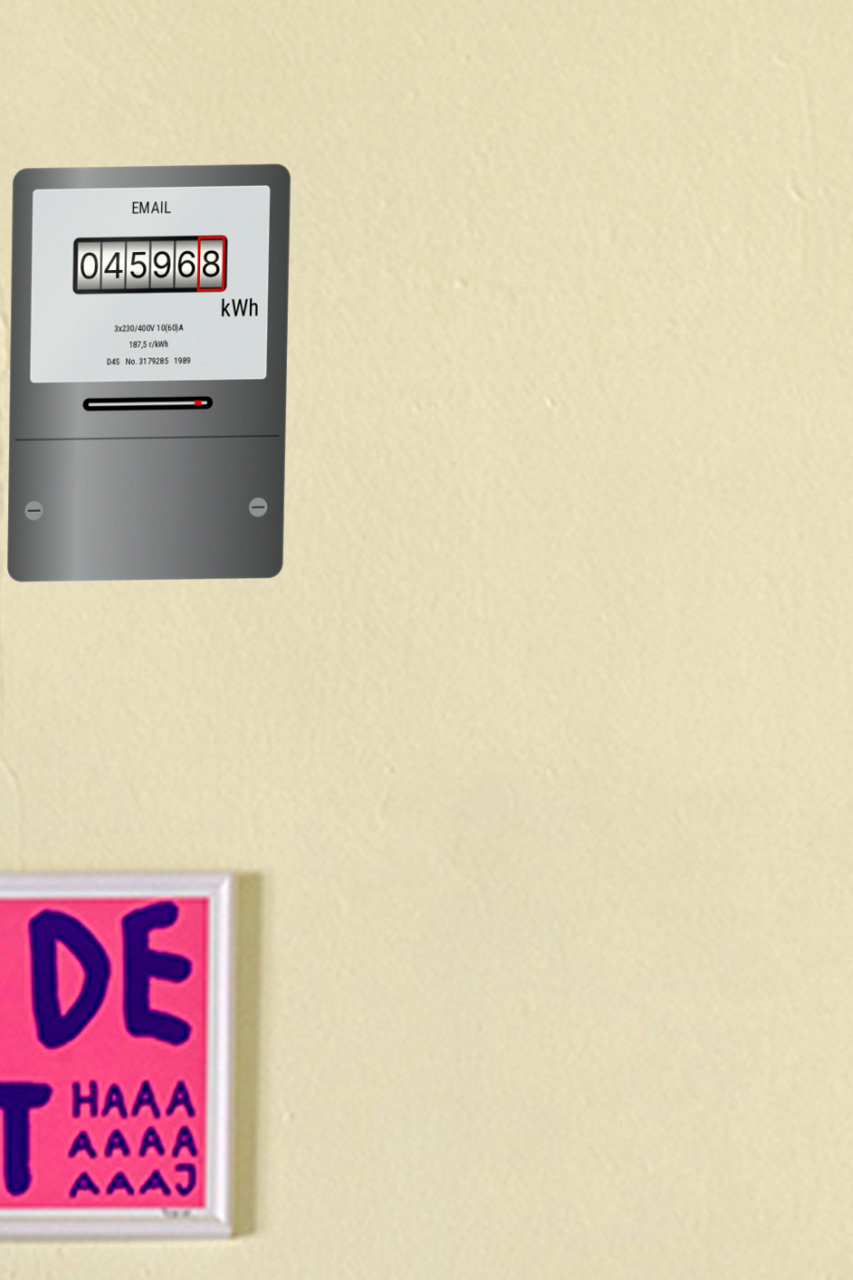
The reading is 4596.8
